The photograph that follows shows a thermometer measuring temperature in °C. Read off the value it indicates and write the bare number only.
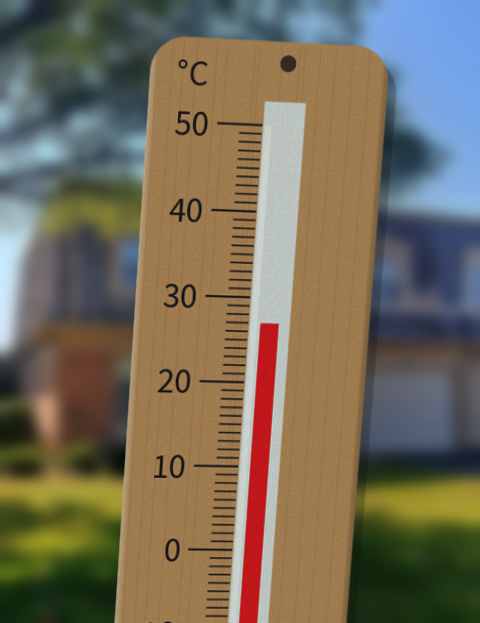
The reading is 27
